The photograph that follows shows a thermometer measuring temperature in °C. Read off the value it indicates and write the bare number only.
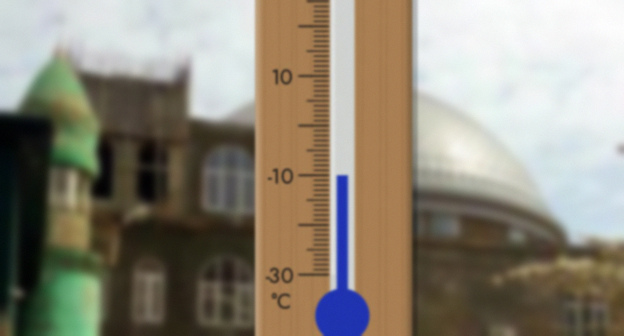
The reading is -10
